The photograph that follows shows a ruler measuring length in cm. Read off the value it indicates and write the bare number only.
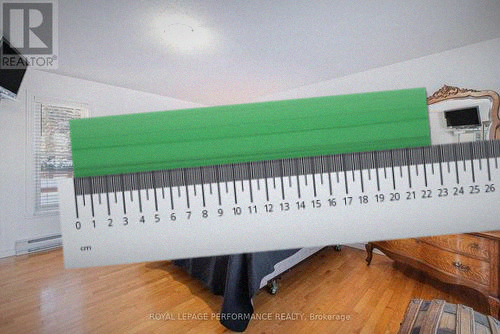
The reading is 22.5
